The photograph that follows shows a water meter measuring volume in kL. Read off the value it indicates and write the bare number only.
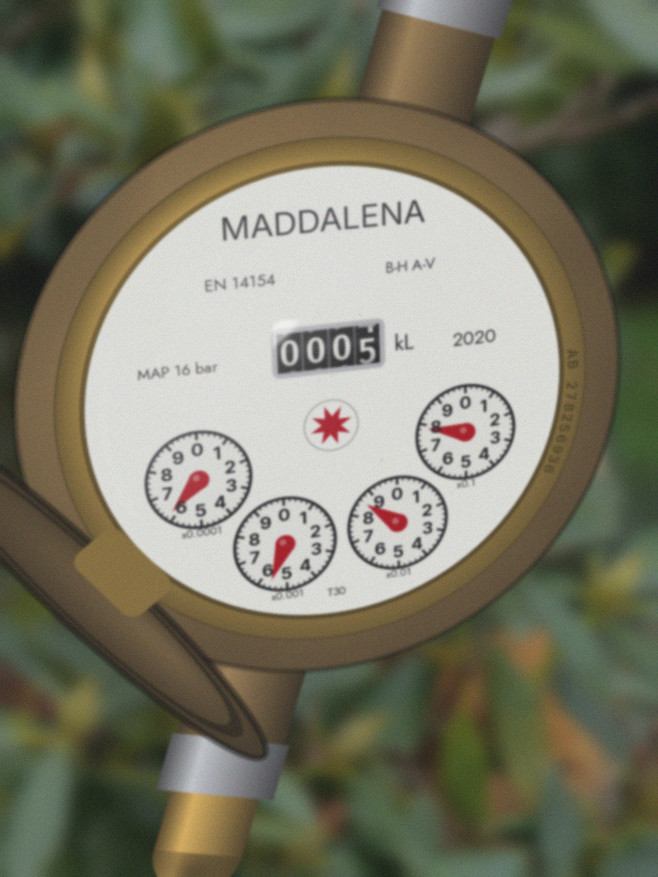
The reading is 4.7856
